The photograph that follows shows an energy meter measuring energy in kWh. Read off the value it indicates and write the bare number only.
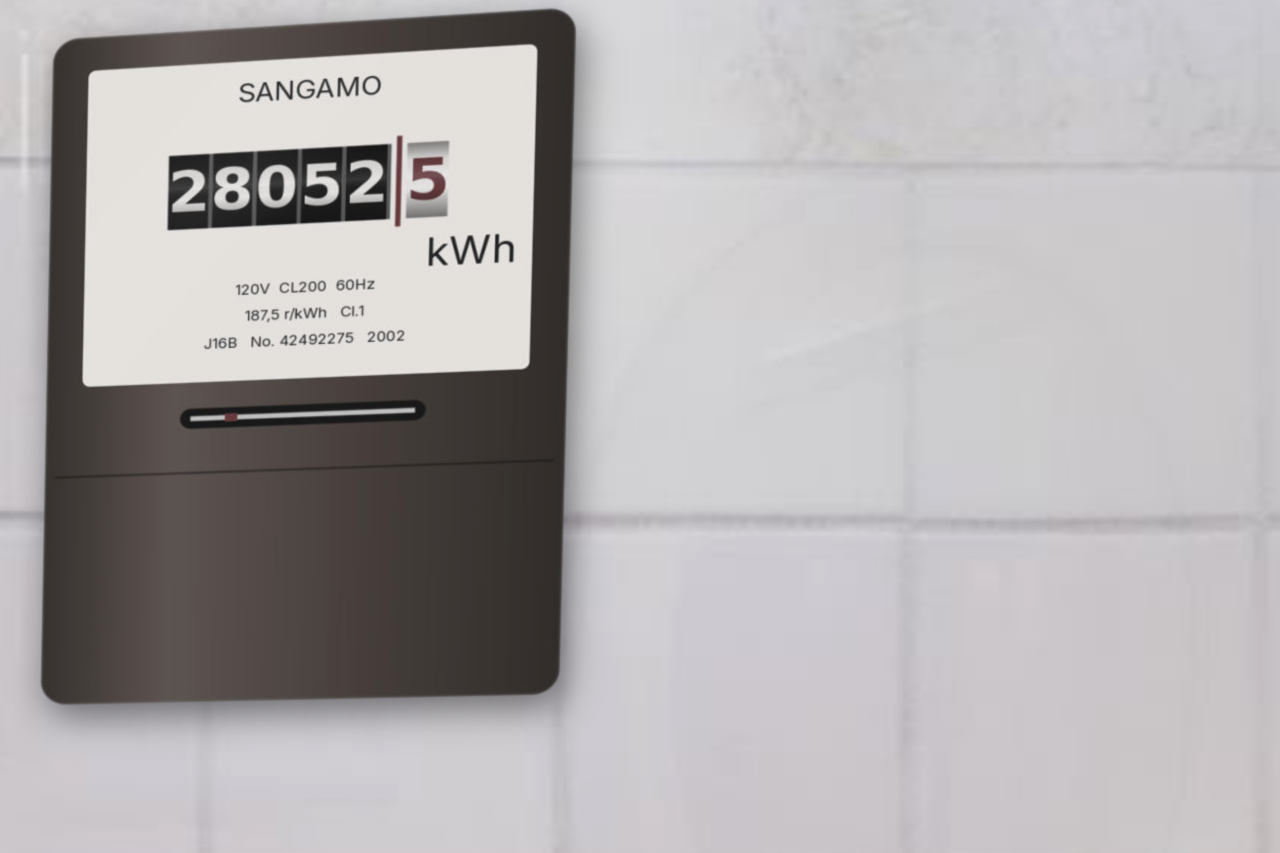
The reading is 28052.5
